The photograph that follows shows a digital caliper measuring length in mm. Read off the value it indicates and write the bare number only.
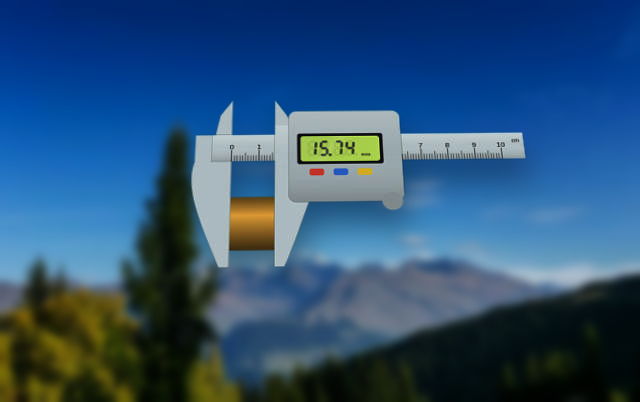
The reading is 15.74
